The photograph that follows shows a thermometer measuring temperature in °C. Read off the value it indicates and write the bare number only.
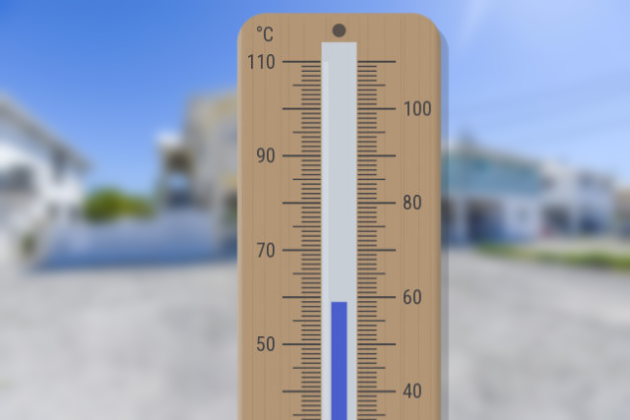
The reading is 59
